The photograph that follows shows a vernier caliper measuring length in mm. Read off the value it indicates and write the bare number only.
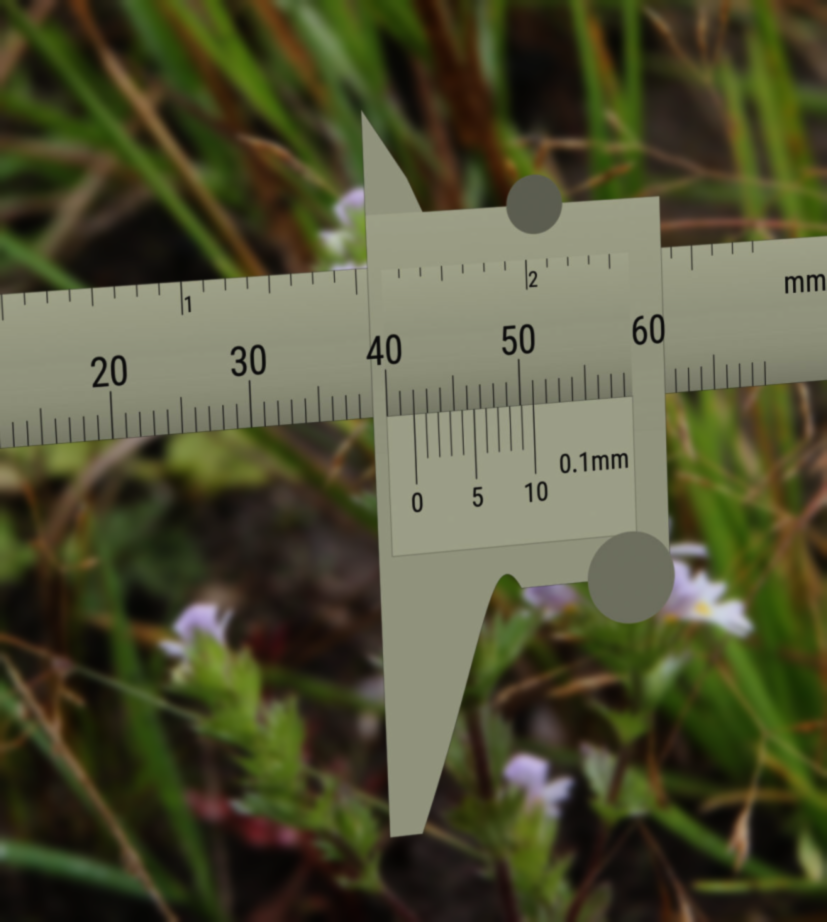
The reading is 42.0
